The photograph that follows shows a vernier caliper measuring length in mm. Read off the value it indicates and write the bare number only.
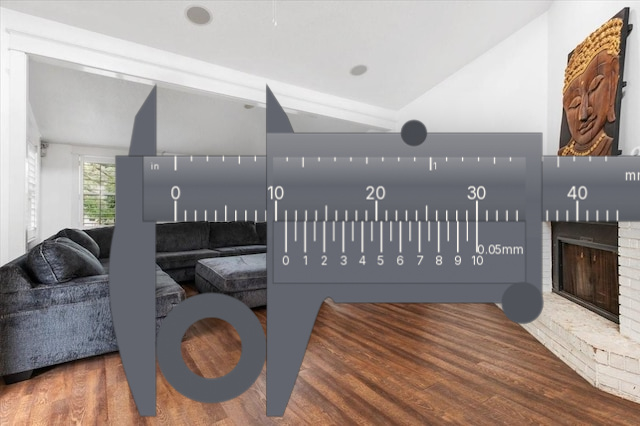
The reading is 11.0
